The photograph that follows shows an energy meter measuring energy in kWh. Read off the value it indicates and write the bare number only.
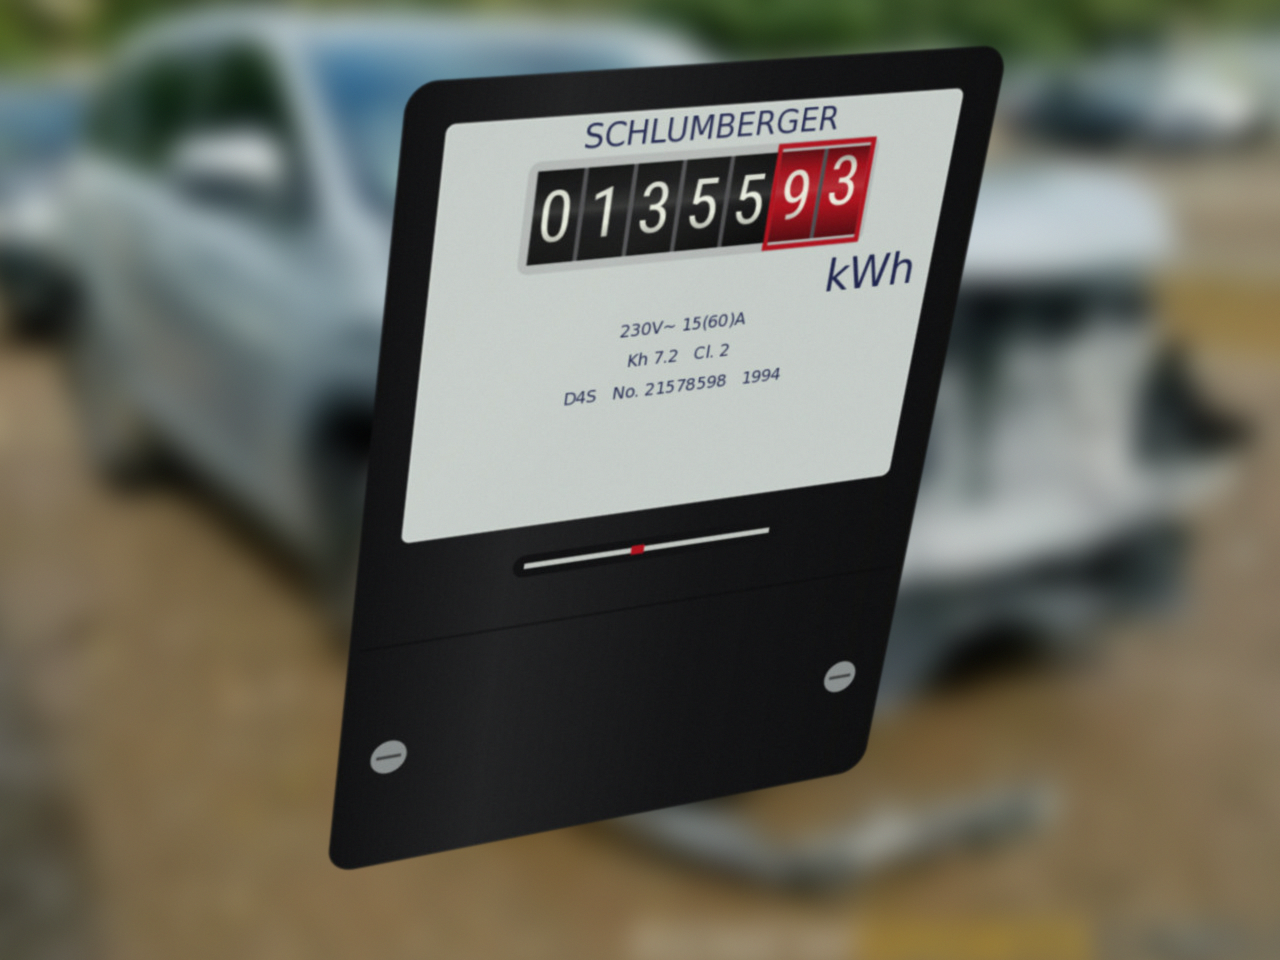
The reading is 1355.93
